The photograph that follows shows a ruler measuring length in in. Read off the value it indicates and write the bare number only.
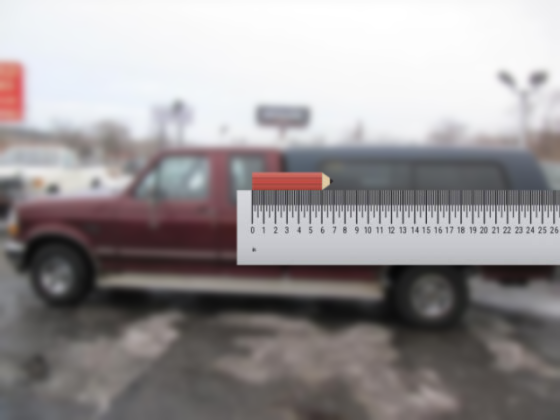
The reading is 7
